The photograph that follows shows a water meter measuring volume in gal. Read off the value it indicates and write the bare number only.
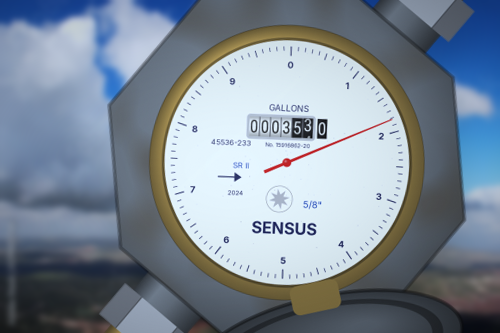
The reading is 3531.8
